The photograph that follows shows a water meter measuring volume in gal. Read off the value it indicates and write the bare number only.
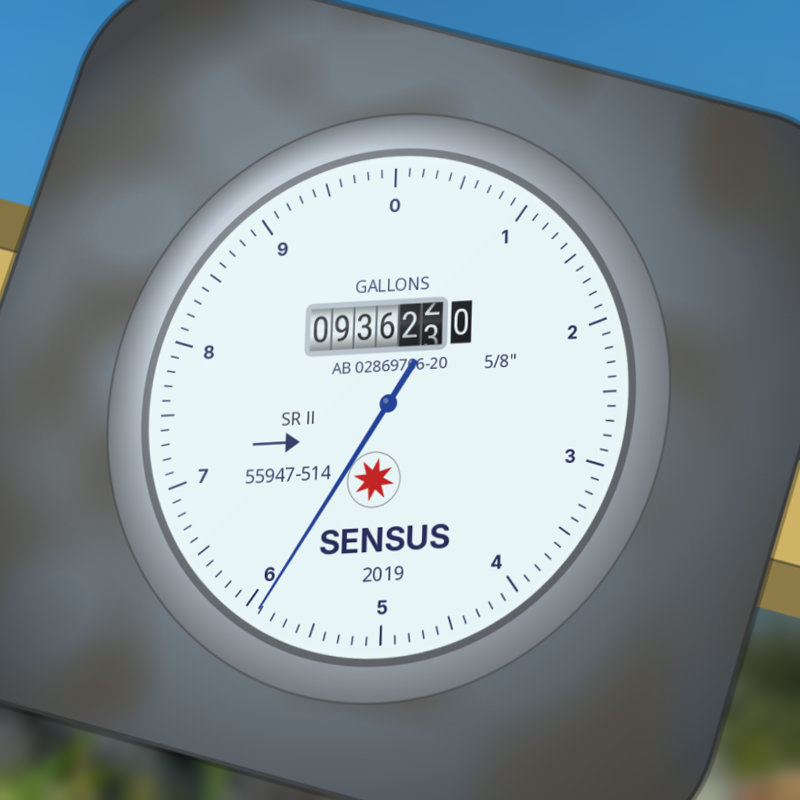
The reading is 936225.9
